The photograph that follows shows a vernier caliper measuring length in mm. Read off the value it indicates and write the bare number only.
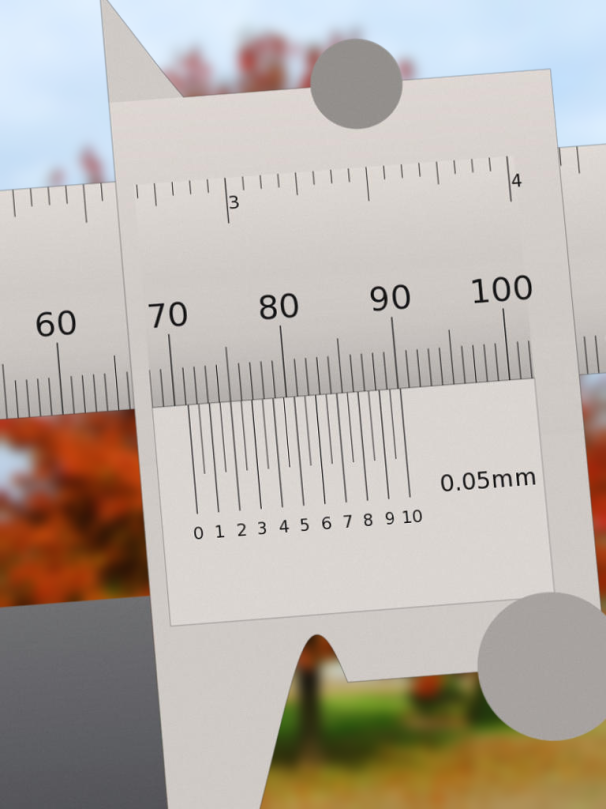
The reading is 71.2
